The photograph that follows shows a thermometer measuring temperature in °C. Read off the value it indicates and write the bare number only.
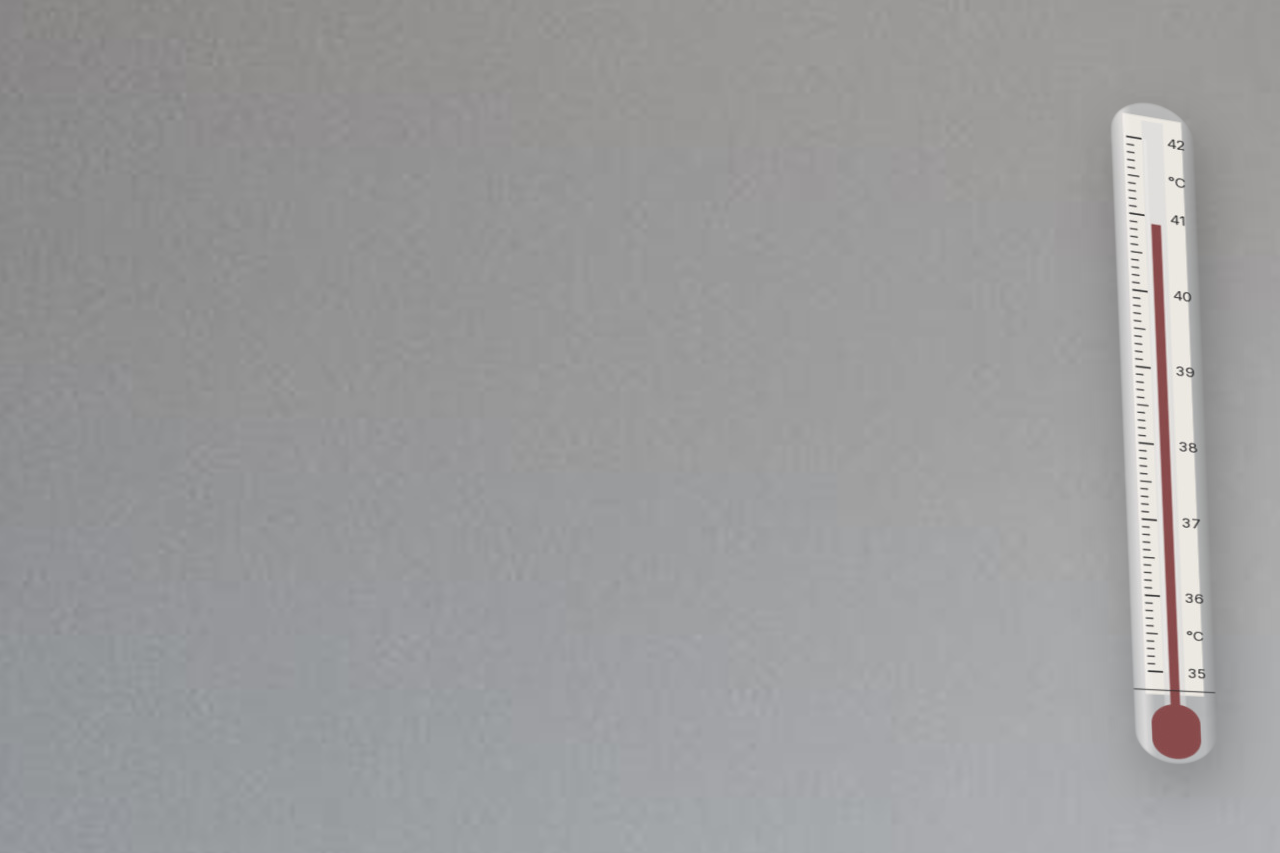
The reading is 40.9
